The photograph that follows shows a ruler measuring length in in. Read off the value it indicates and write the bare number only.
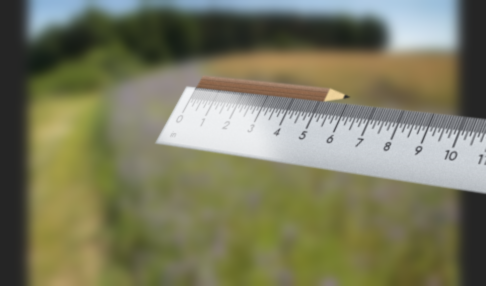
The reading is 6
